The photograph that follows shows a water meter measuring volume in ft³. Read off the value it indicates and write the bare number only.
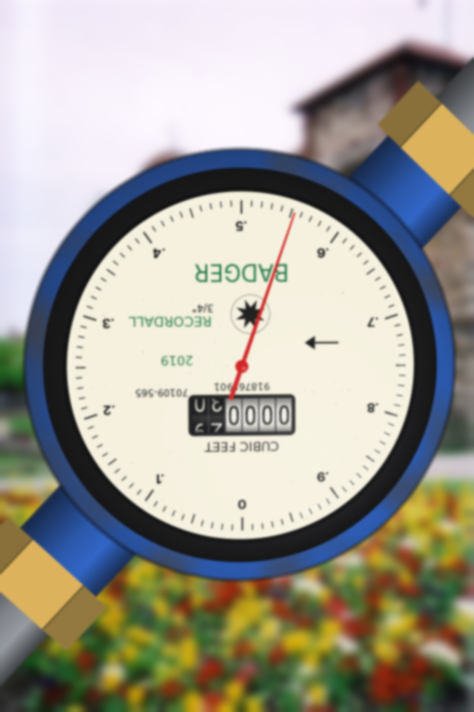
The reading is 29.55
